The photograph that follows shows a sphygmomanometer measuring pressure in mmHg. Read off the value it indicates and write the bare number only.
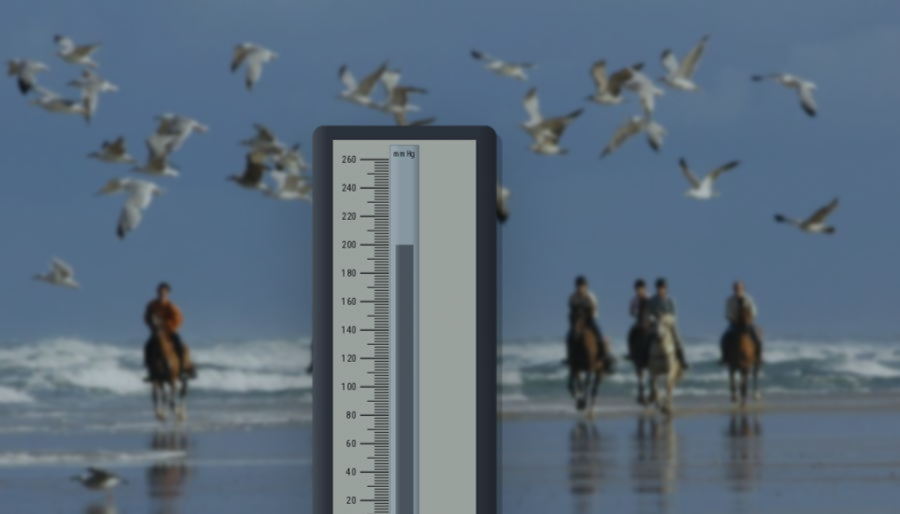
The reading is 200
